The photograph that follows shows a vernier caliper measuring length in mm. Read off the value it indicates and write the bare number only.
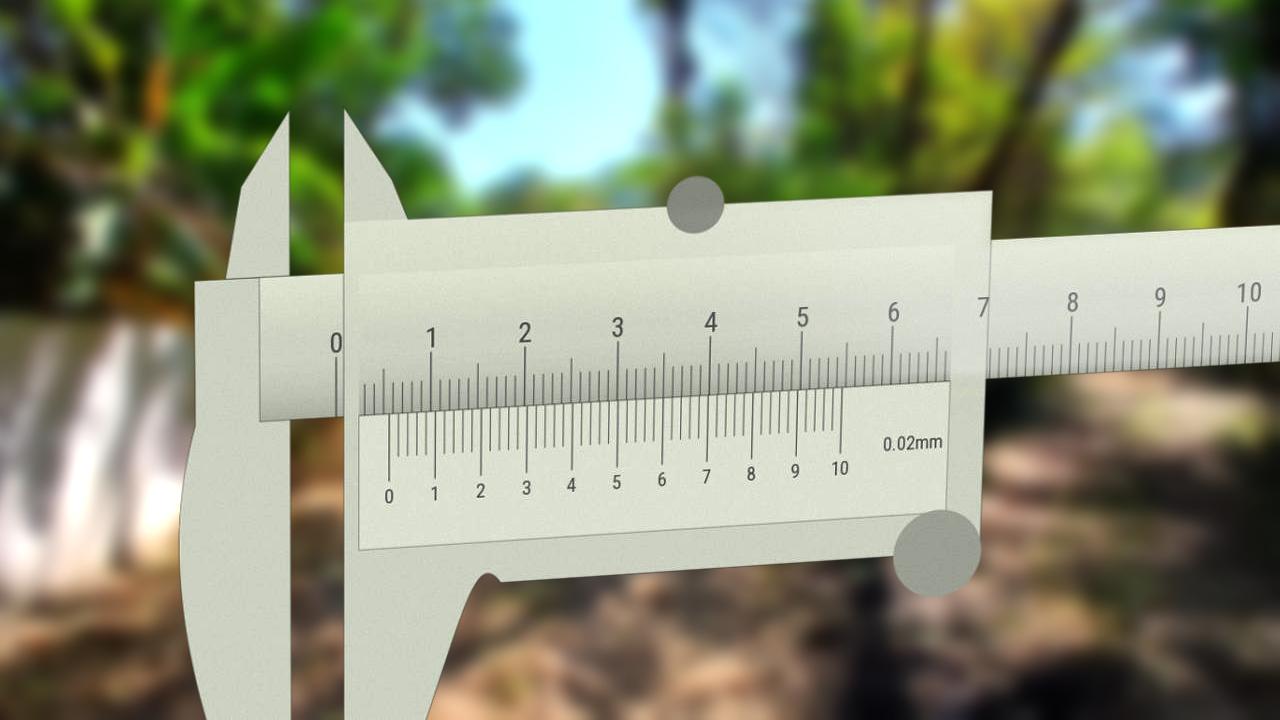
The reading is 5.6
